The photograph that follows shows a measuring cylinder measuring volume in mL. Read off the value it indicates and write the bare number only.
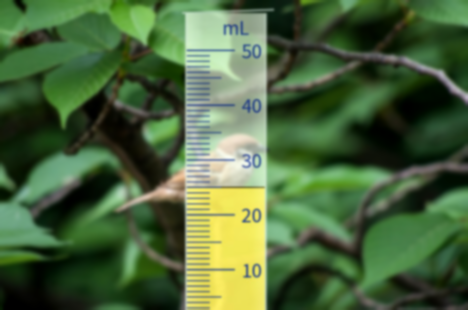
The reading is 25
